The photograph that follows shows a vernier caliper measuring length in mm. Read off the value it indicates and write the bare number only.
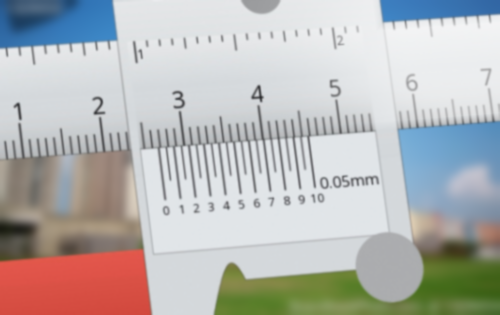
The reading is 26.8
